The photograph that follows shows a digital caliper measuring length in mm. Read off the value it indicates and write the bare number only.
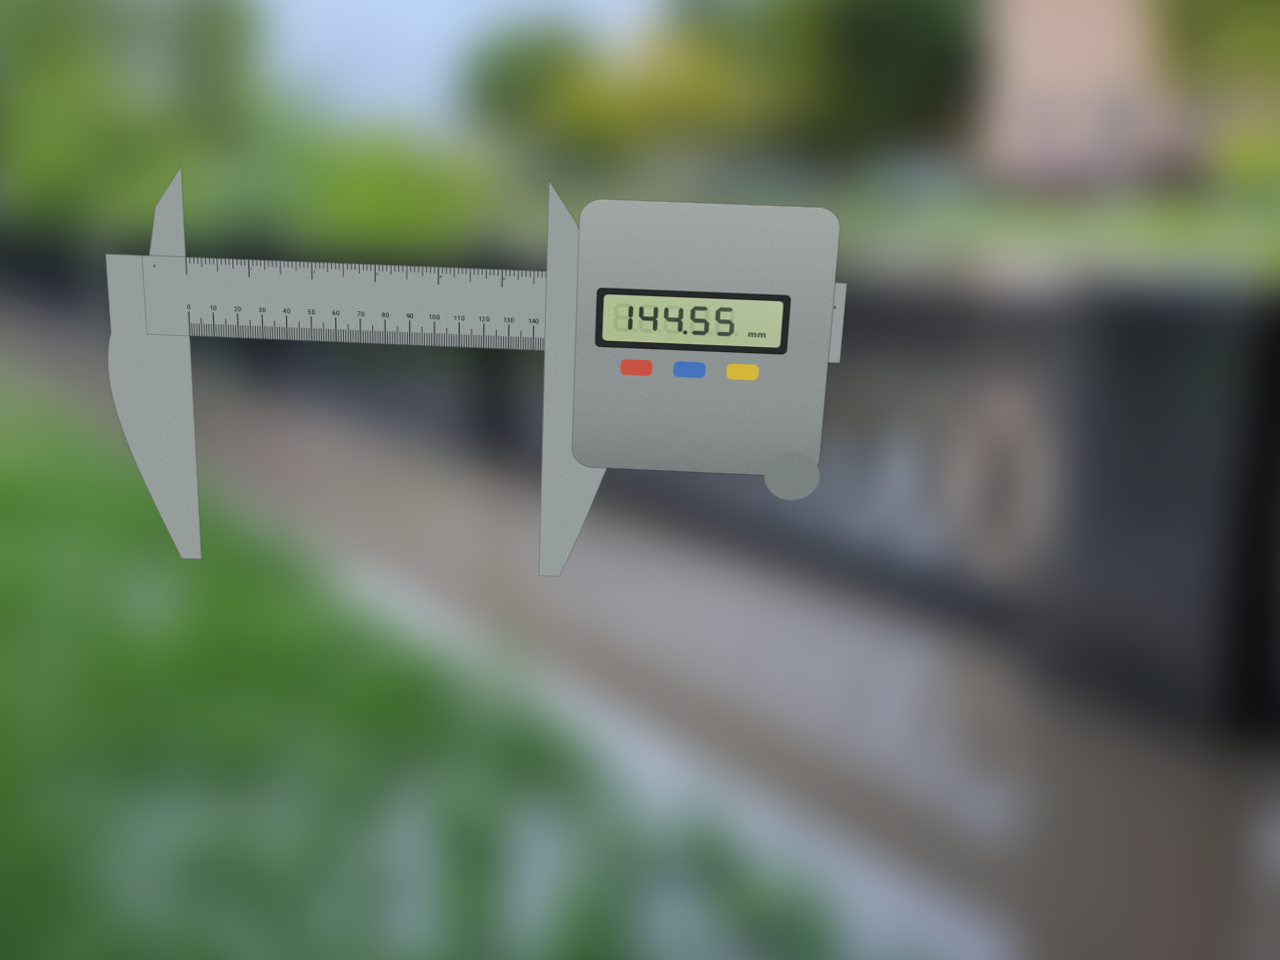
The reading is 144.55
